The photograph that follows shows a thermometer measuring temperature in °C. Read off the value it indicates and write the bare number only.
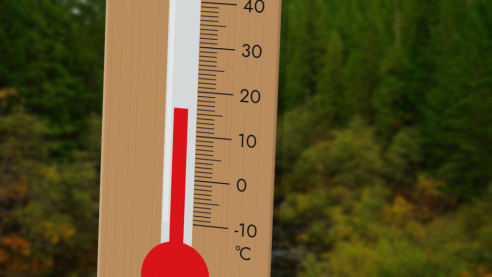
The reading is 16
